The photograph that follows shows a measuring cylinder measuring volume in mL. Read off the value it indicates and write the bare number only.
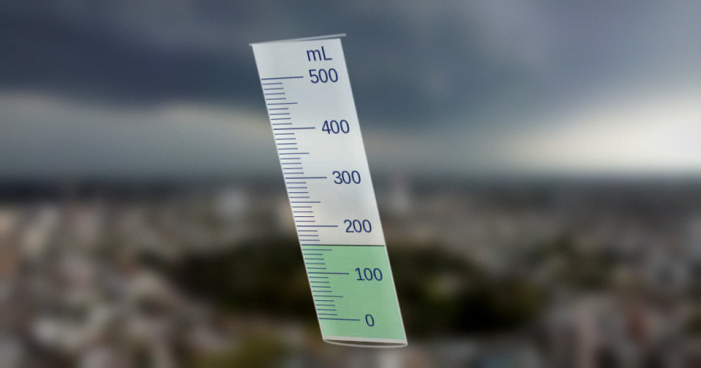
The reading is 160
